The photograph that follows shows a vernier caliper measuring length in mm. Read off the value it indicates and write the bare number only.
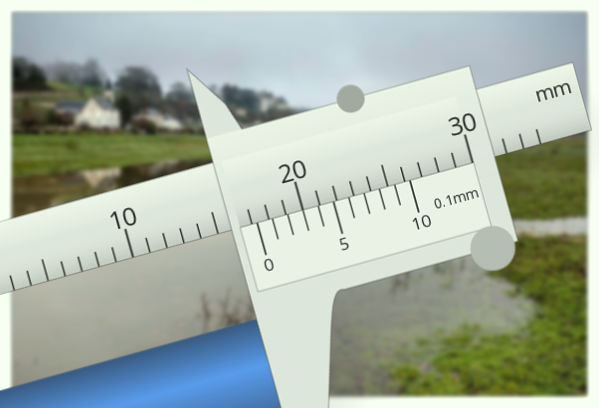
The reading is 17.3
